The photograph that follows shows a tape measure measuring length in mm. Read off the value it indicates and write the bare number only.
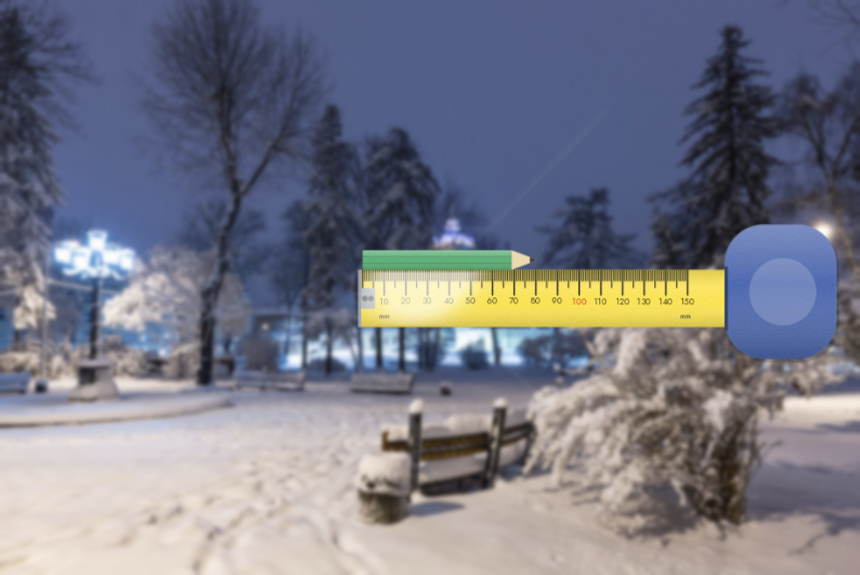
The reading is 80
